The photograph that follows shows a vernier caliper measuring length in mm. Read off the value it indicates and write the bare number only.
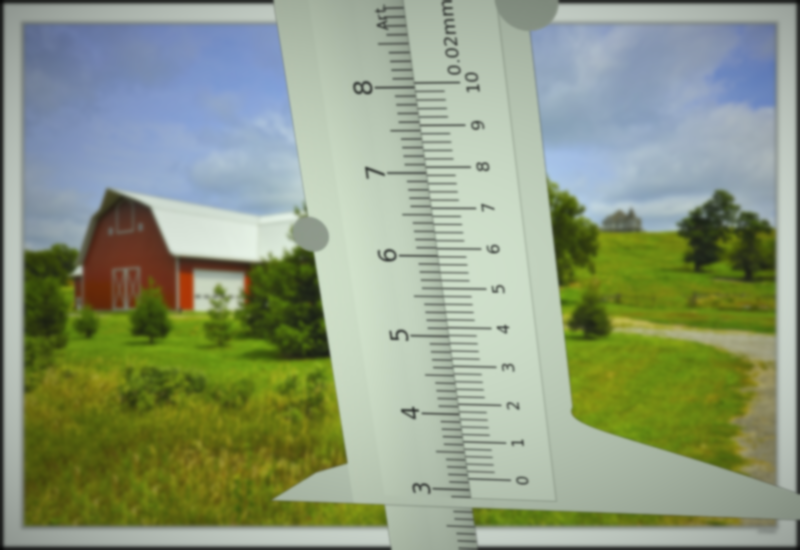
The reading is 31.5
